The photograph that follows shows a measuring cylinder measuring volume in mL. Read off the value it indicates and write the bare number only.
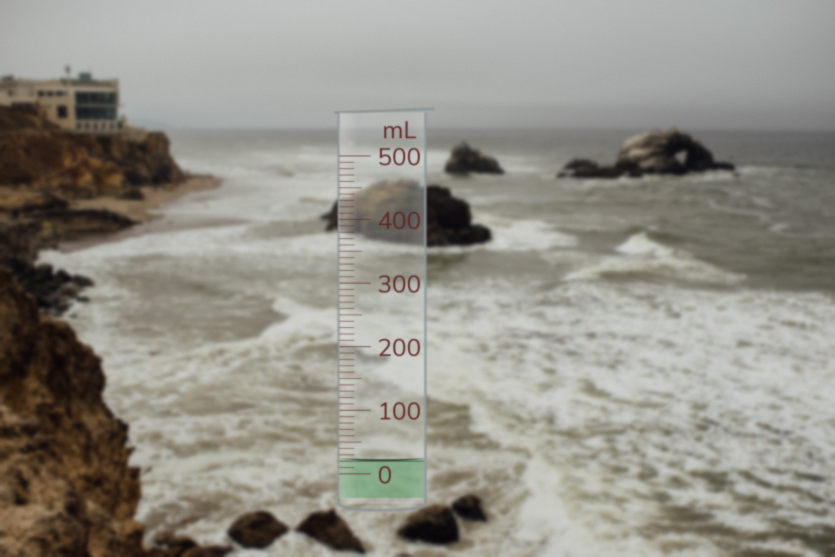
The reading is 20
